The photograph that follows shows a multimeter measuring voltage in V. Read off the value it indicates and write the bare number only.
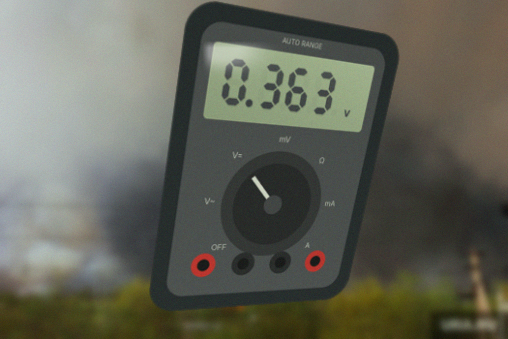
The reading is 0.363
